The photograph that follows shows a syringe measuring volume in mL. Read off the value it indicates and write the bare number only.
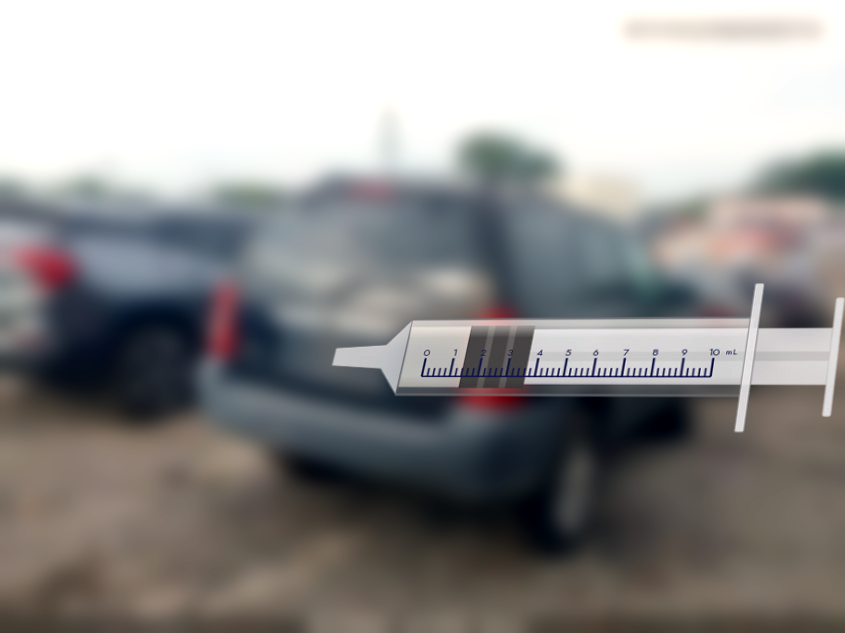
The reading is 1.4
